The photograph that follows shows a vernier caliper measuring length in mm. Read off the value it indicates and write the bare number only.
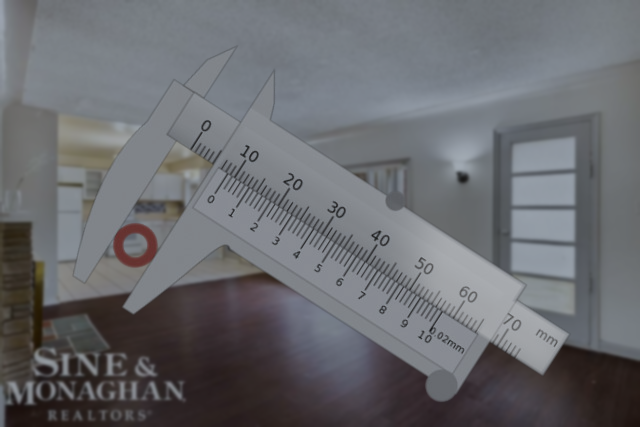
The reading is 8.5
